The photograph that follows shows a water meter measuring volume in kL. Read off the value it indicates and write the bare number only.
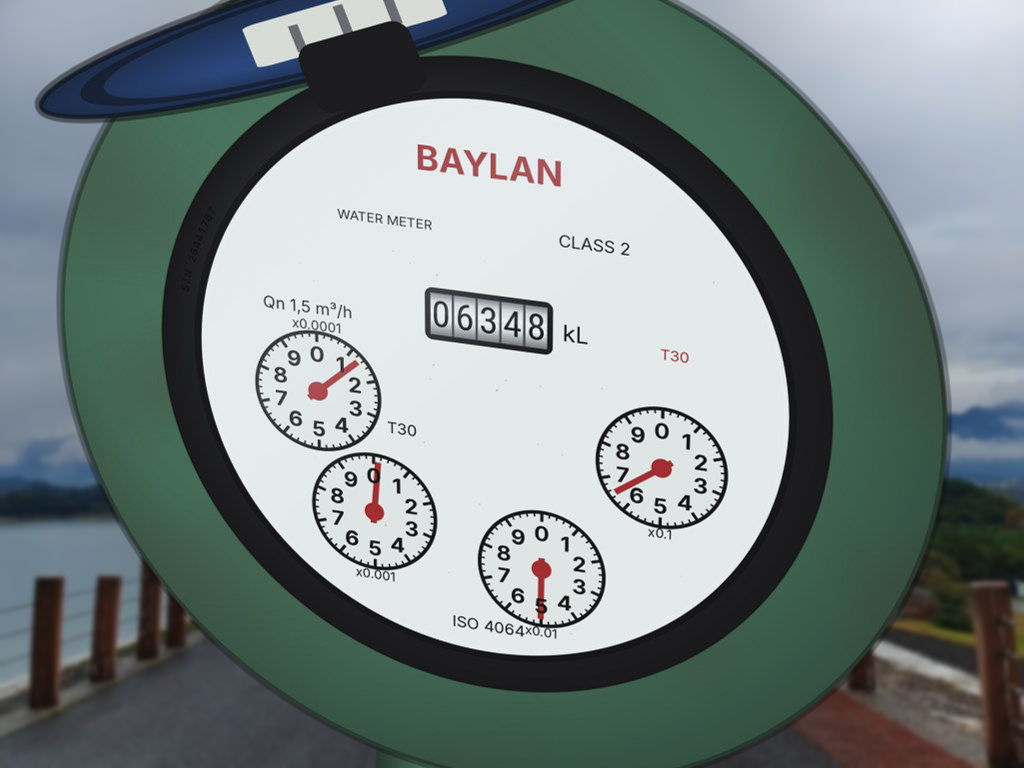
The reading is 6348.6501
